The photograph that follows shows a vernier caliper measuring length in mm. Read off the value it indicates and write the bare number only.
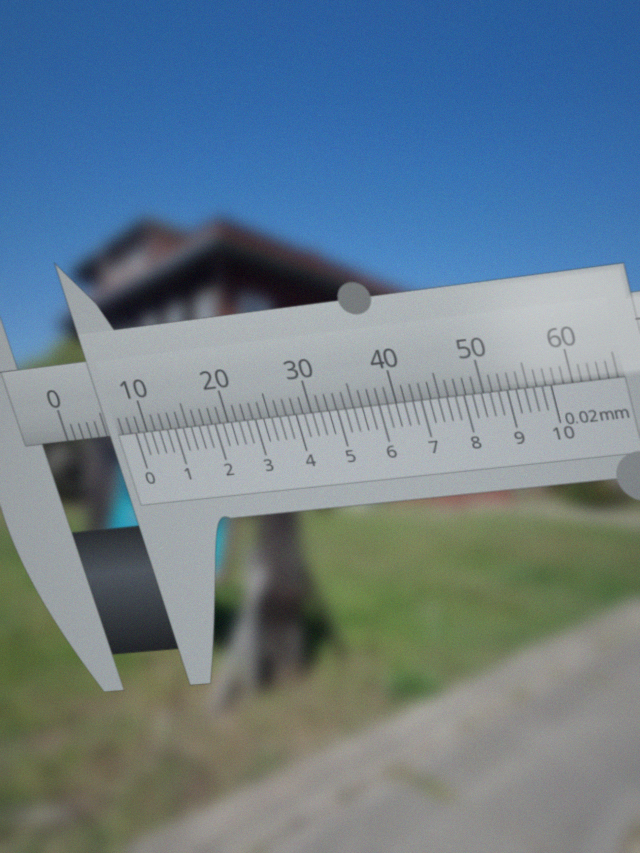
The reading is 8.6
